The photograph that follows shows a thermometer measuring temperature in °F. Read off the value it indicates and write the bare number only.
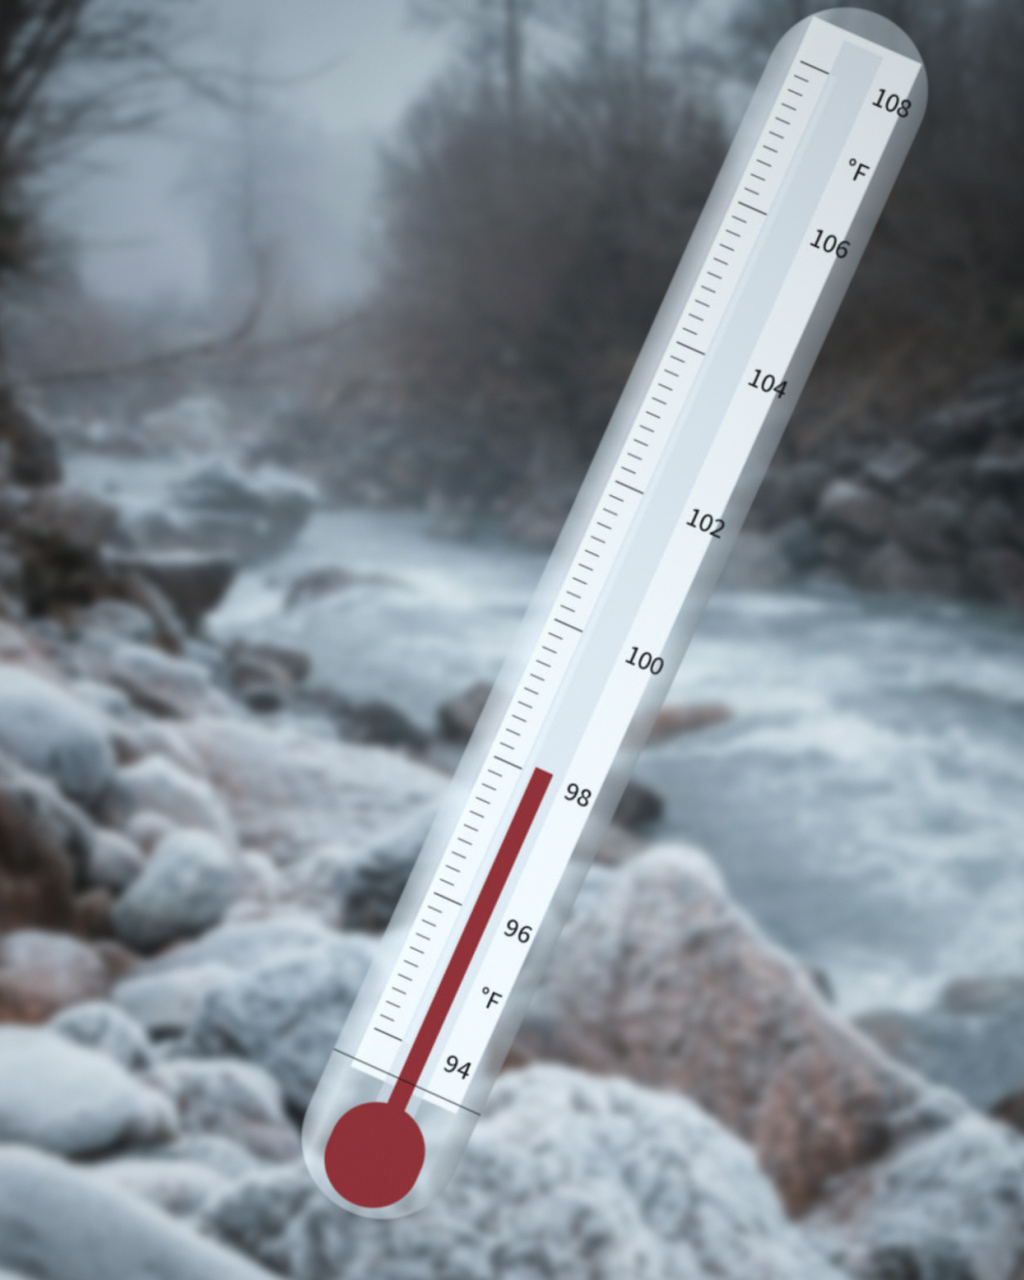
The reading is 98.1
